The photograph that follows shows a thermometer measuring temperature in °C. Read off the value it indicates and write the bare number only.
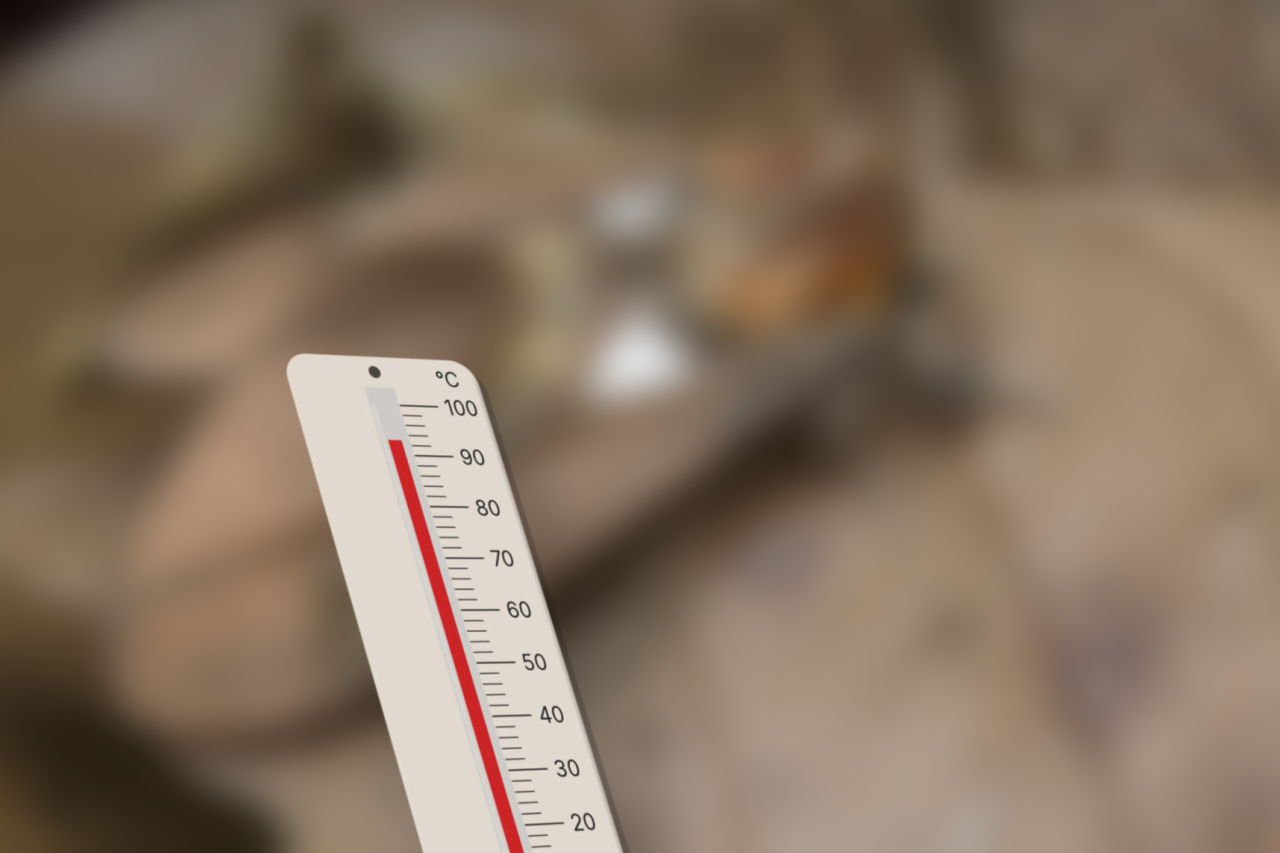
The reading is 93
